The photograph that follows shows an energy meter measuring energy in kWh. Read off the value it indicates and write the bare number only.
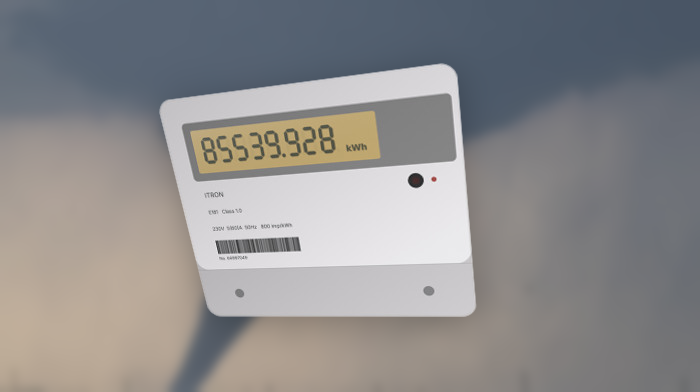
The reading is 85539.928
